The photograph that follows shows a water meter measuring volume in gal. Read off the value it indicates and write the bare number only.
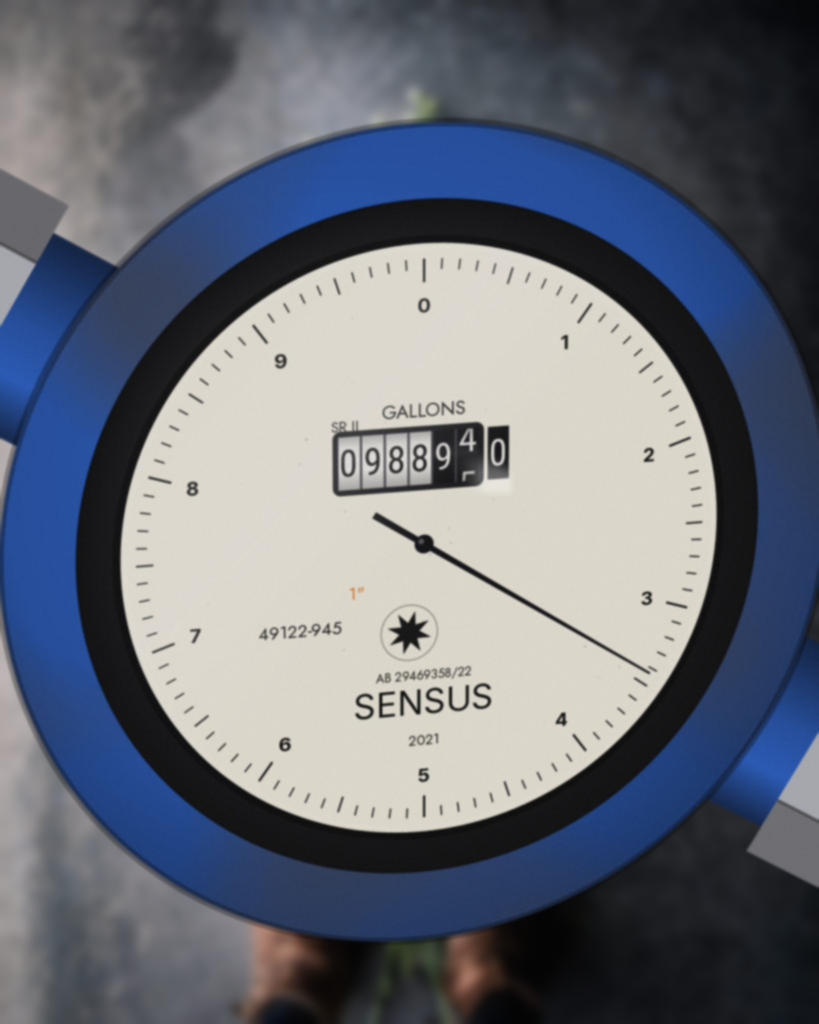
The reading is 988943.4
